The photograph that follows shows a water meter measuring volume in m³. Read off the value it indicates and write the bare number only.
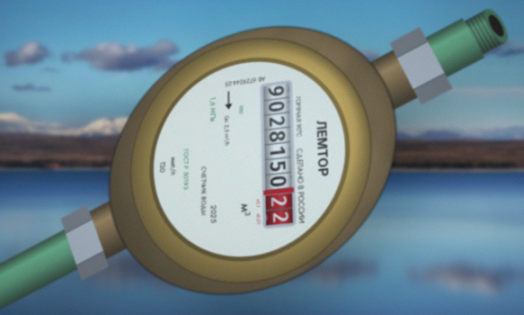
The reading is 9028150.22
